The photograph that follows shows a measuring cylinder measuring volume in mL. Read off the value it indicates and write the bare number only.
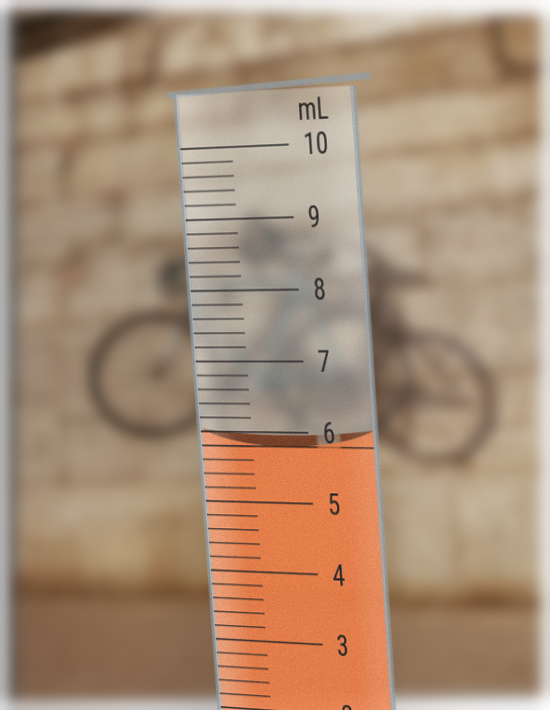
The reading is 5.8
